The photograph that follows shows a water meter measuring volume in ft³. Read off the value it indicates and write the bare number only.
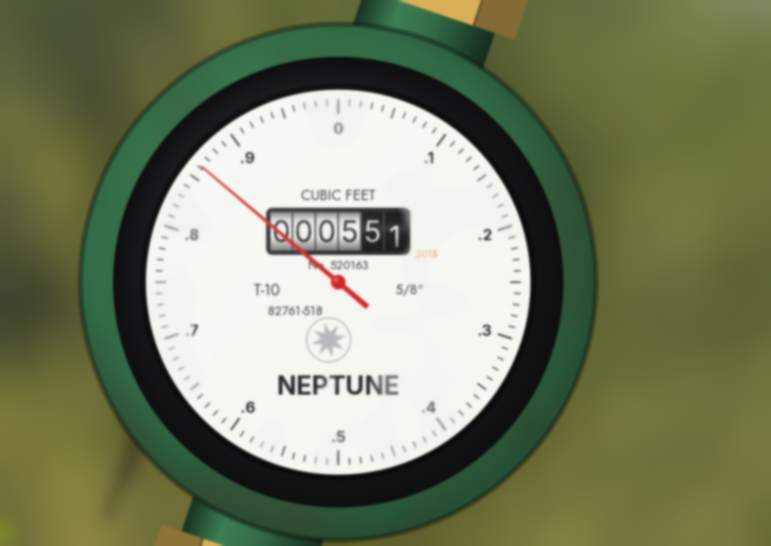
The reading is 550.86
